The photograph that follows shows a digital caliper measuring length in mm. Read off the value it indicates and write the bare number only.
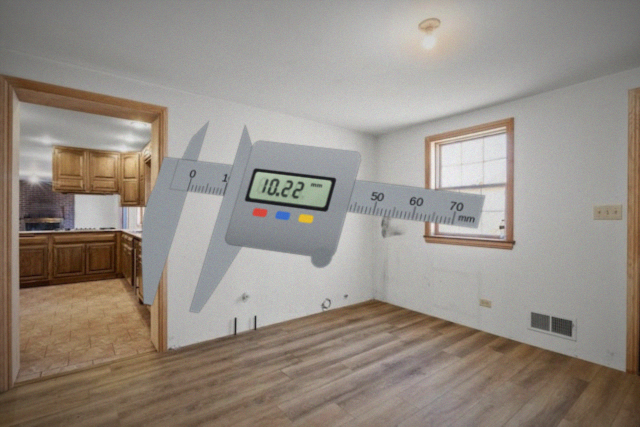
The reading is 10.22
